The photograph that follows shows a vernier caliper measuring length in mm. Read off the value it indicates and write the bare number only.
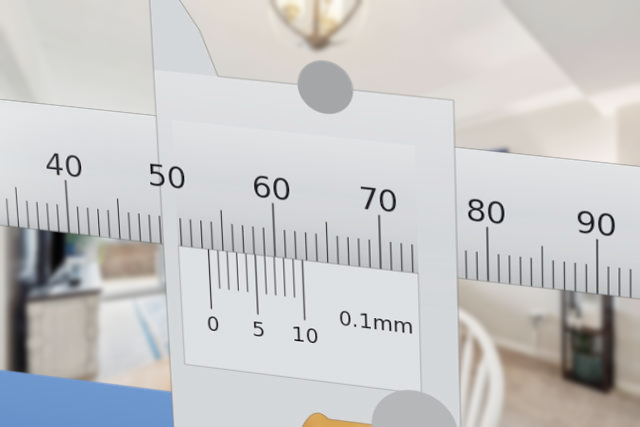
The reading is 53.6
